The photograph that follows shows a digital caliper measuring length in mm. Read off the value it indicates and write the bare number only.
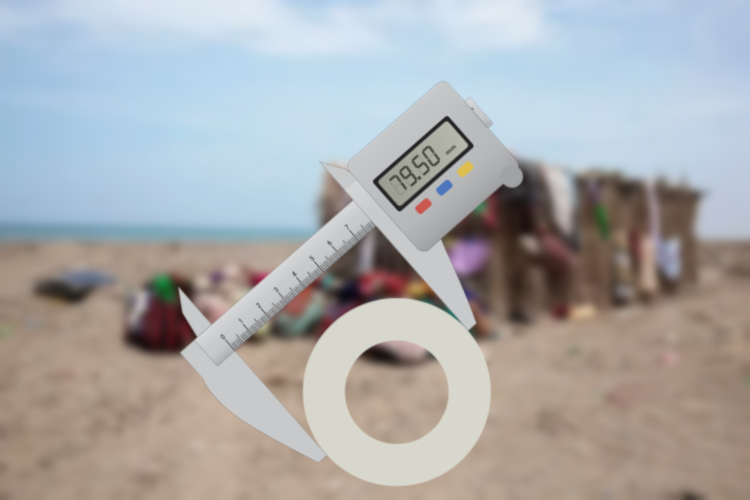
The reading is 79.50
